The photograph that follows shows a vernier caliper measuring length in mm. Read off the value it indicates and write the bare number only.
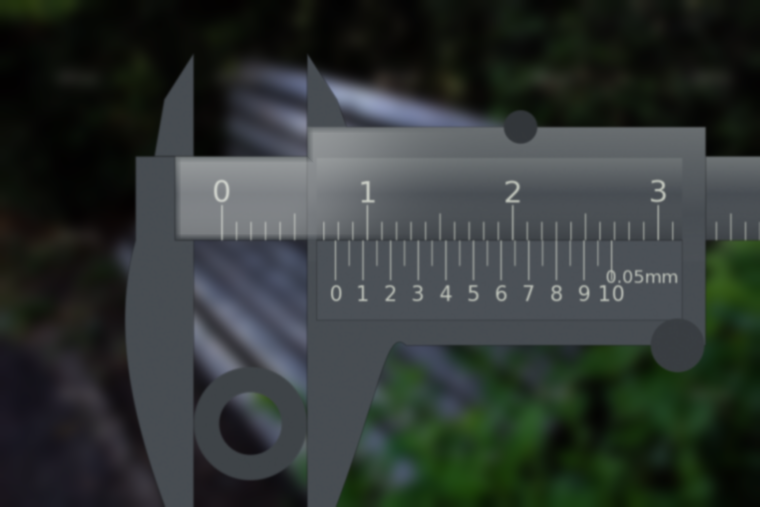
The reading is 7.8
